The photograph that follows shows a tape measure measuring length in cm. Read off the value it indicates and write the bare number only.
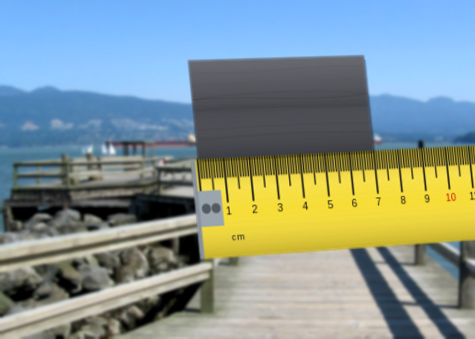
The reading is 7
